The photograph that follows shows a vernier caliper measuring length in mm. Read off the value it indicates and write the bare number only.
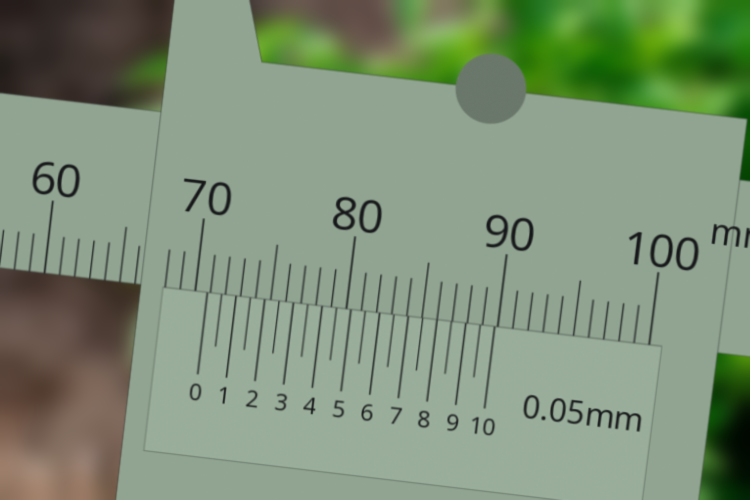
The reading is 70.8
